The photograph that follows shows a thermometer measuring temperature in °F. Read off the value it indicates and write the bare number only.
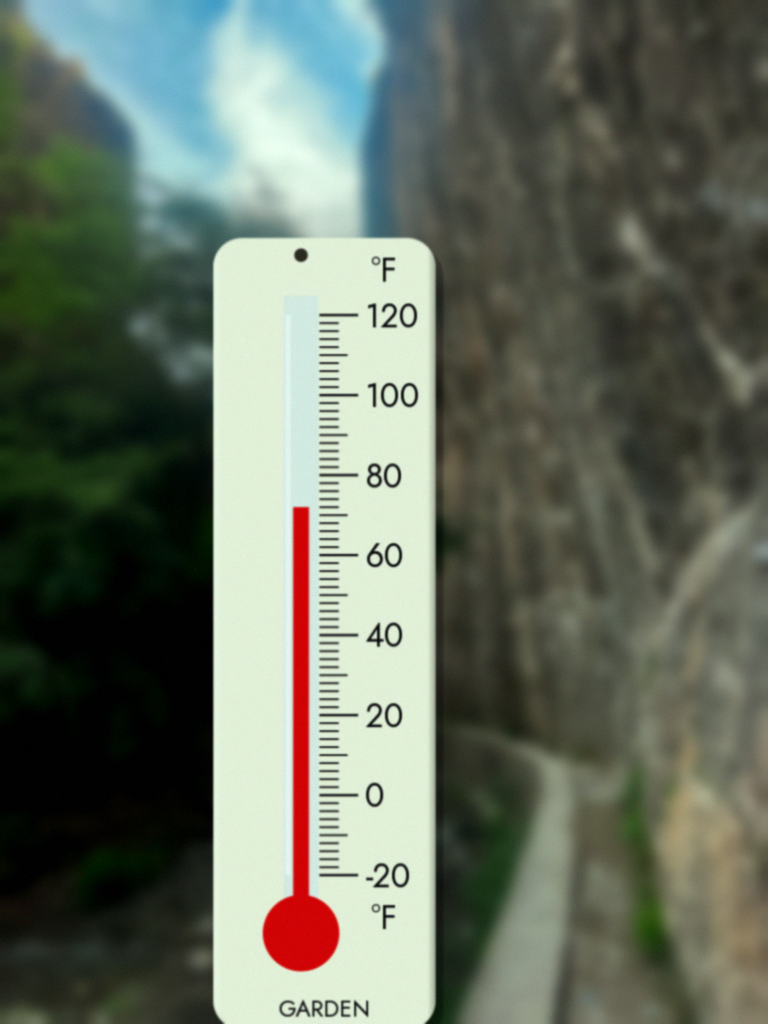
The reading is 72
